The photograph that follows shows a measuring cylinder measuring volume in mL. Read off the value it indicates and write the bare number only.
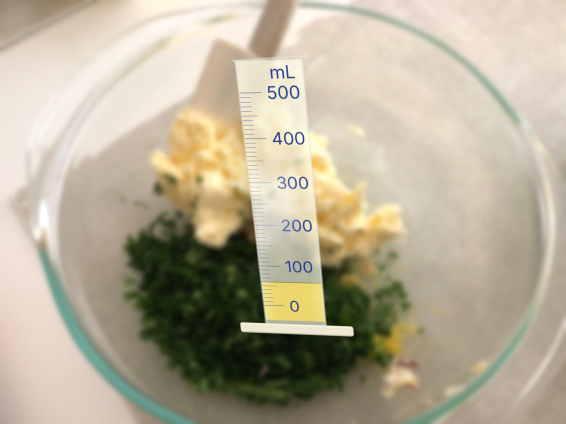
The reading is 60
